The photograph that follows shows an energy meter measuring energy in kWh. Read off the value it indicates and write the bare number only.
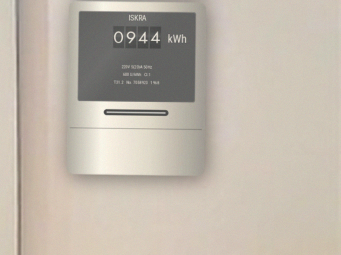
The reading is 944
